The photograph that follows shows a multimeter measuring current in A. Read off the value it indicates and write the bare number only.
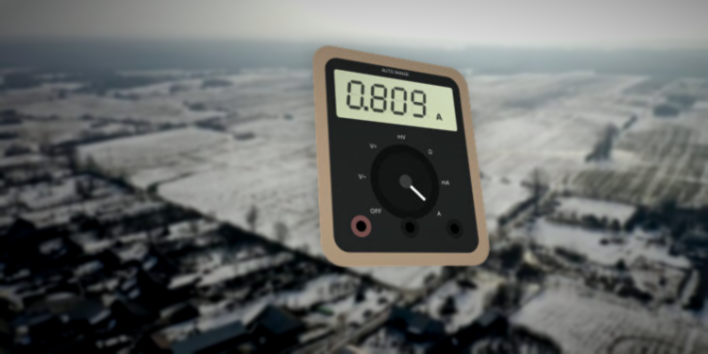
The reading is 0.809
